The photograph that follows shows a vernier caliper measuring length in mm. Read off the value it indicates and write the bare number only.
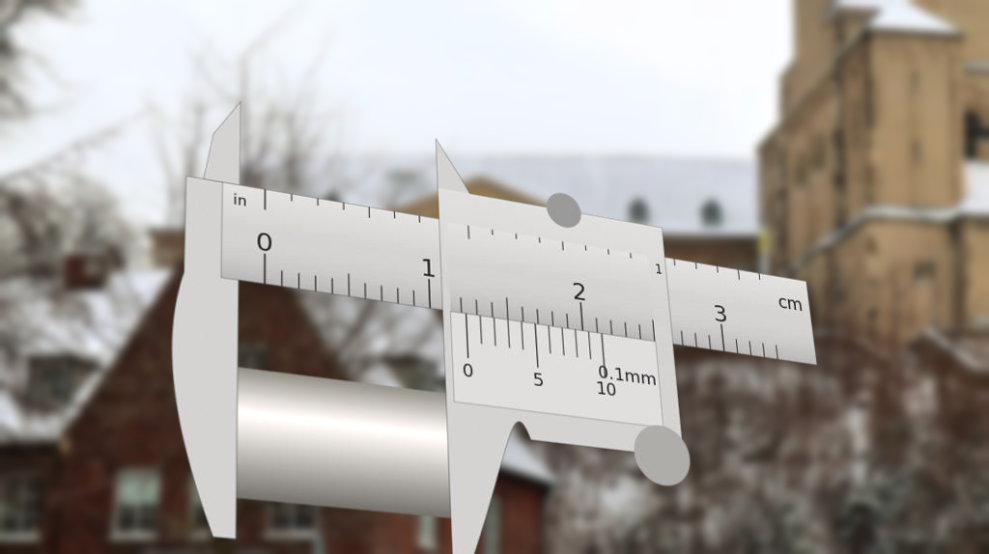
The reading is 12.3
